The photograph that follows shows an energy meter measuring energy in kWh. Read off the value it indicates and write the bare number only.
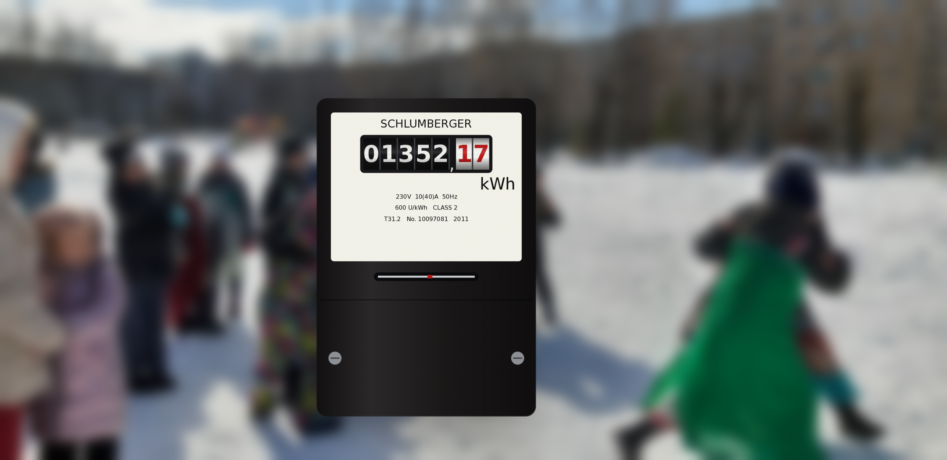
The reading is 1352.17
